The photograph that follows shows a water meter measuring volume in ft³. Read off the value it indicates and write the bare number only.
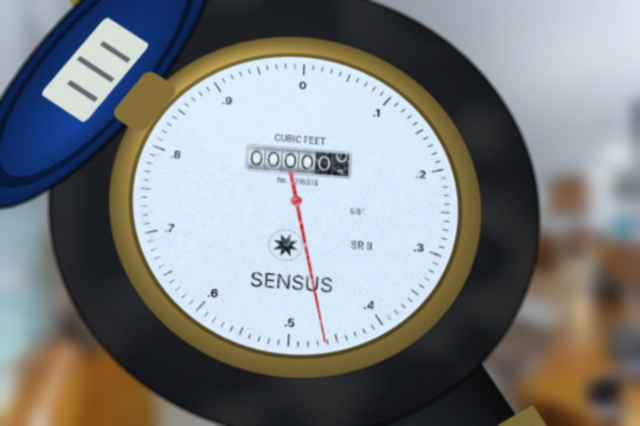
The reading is 0.46
